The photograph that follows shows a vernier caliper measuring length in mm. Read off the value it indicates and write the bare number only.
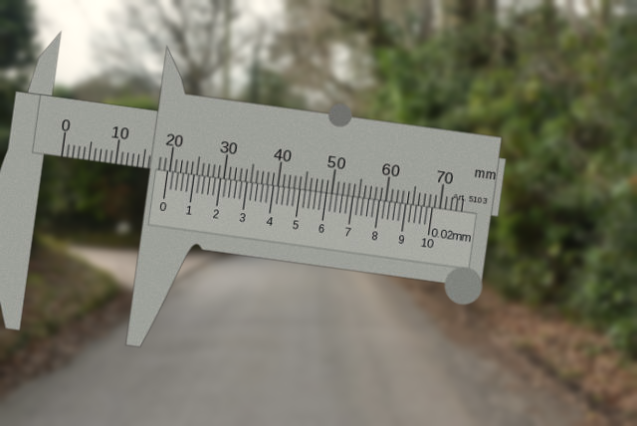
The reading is 19.6
